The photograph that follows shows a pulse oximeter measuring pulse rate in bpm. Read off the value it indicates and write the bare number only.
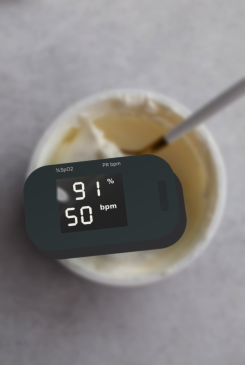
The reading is 50
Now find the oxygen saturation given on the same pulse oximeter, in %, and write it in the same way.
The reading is 91
